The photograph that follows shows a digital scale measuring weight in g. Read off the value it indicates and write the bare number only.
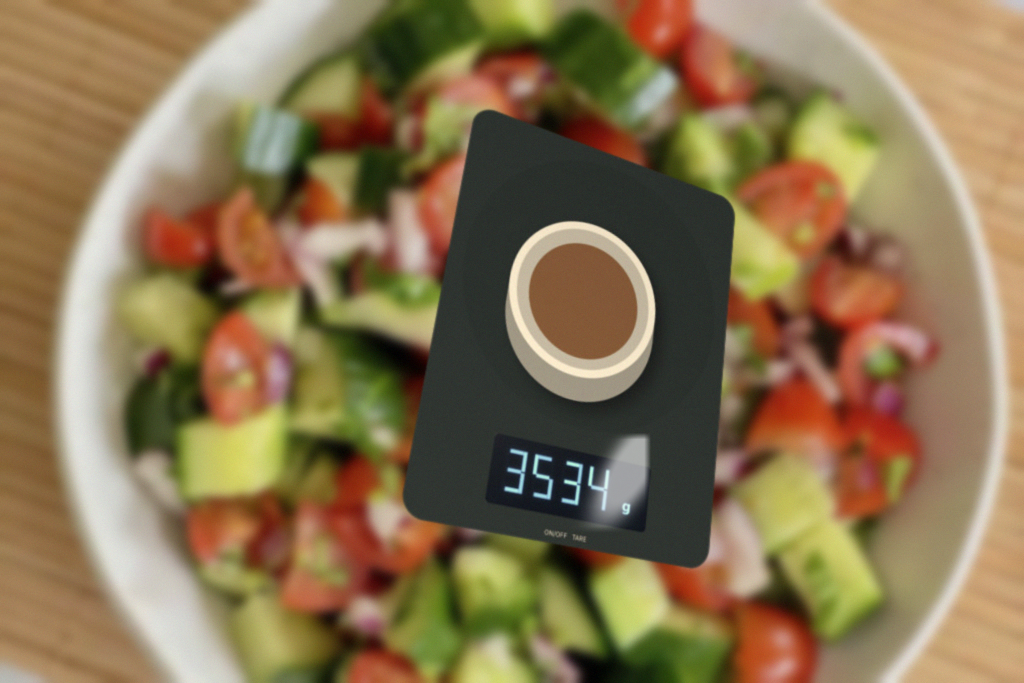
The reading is 3534
